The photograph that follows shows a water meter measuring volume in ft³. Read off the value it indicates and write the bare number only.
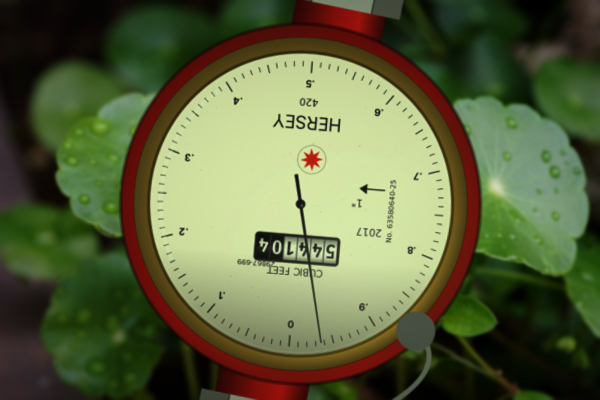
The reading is 544103.96
